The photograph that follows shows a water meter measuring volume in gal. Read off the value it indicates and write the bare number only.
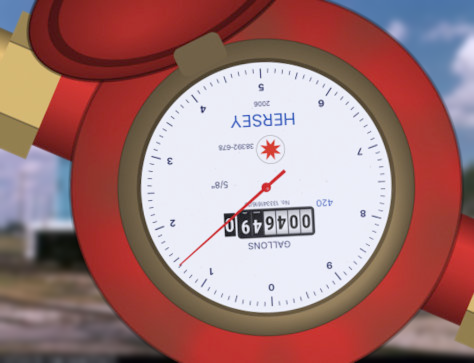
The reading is 46491.4
